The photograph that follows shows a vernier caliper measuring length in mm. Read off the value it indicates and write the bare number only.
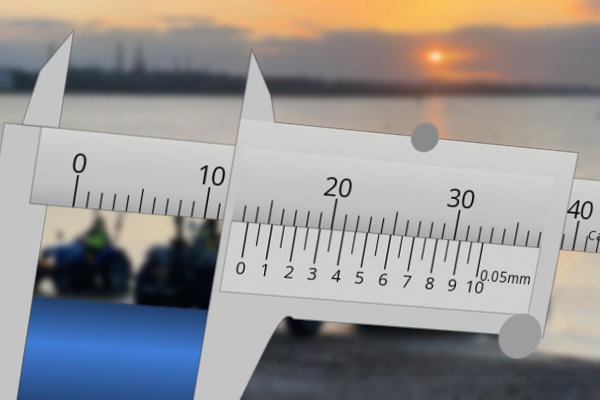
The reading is 13.4
